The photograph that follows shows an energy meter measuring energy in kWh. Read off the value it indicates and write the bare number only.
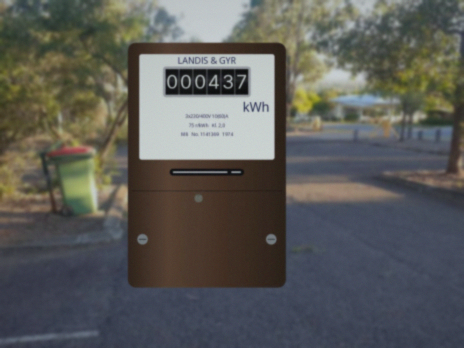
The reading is 437
